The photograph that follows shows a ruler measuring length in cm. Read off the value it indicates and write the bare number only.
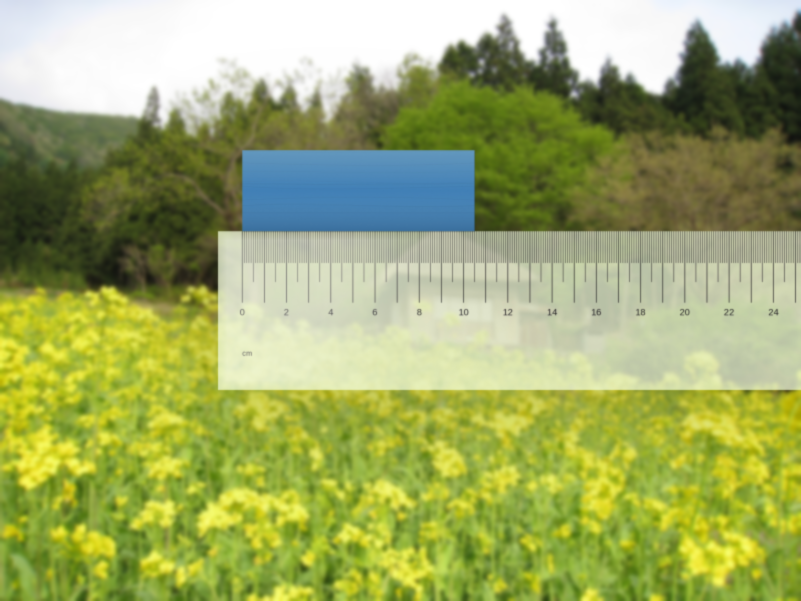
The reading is 10.5
